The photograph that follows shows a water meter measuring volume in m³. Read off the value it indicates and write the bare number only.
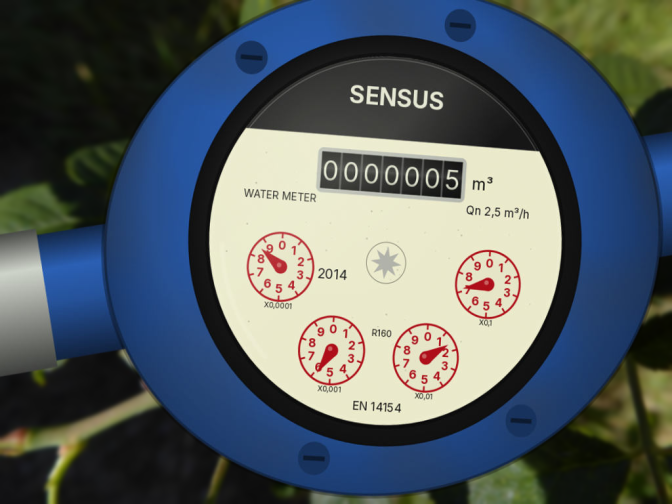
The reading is 5.7158
